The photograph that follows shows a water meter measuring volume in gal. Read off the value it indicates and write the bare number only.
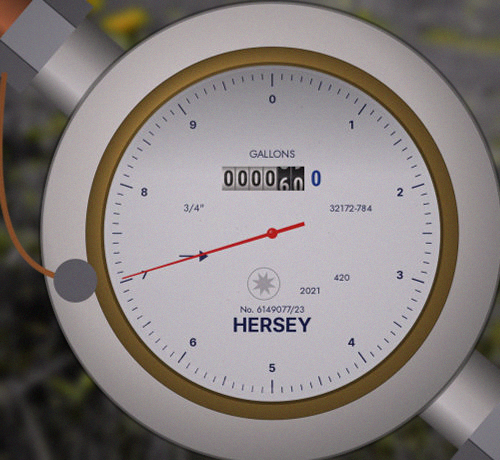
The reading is 597.0
